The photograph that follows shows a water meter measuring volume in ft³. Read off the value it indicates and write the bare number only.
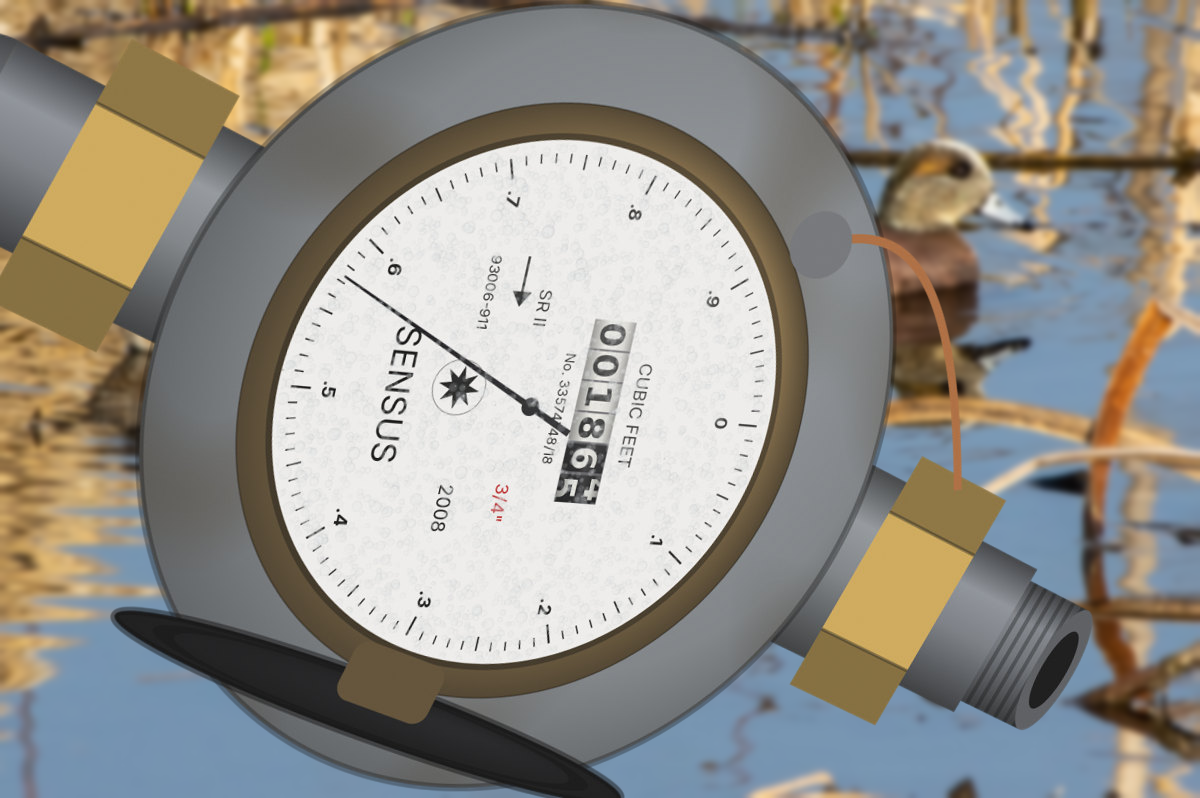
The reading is 1864.57
